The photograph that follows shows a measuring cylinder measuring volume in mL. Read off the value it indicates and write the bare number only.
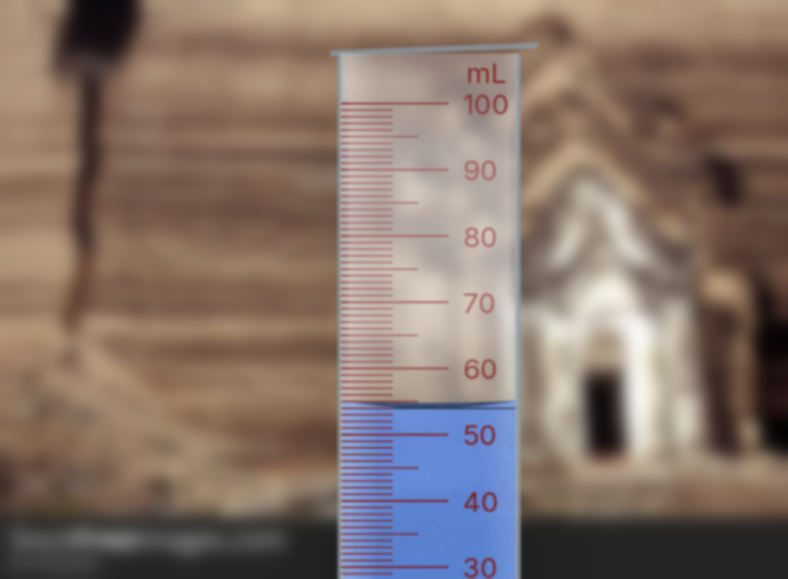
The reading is 54
